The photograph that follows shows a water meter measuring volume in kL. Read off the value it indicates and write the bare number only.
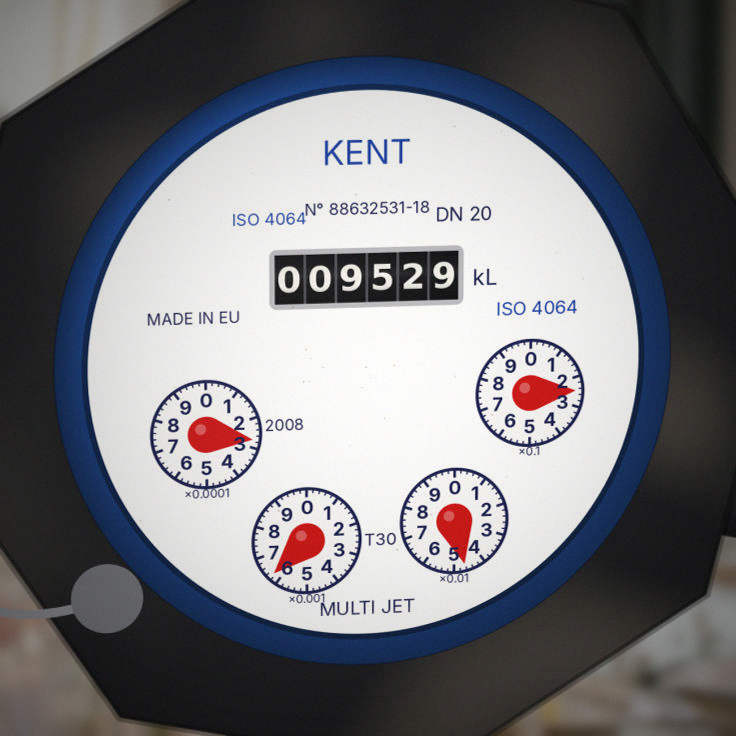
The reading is 9529.2462
